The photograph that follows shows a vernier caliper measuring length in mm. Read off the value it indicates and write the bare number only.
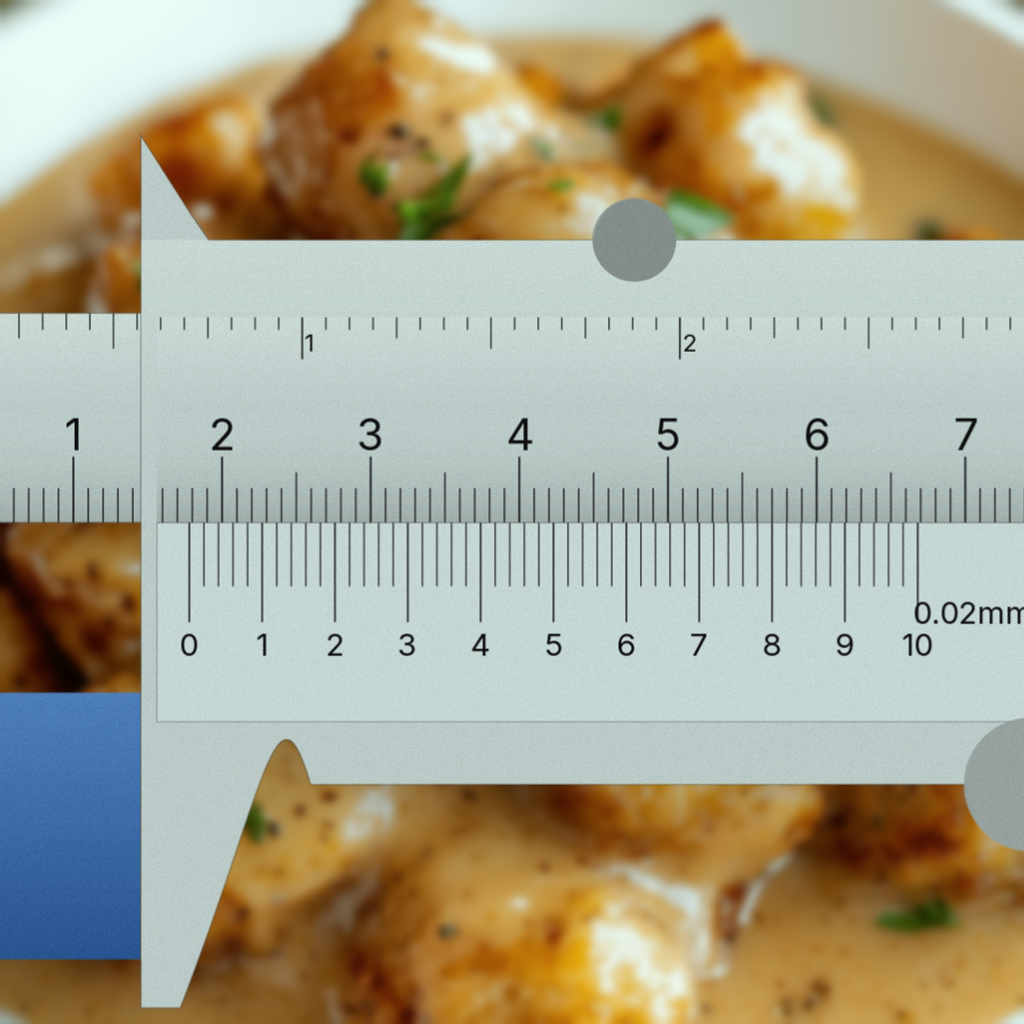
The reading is 17.8
